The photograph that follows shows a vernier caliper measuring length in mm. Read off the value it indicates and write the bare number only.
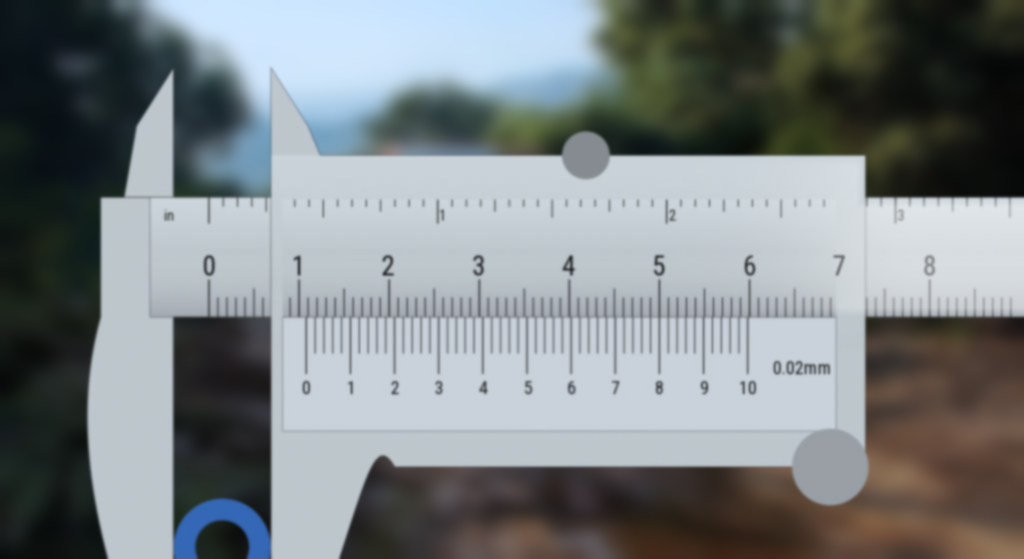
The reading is 10.8
